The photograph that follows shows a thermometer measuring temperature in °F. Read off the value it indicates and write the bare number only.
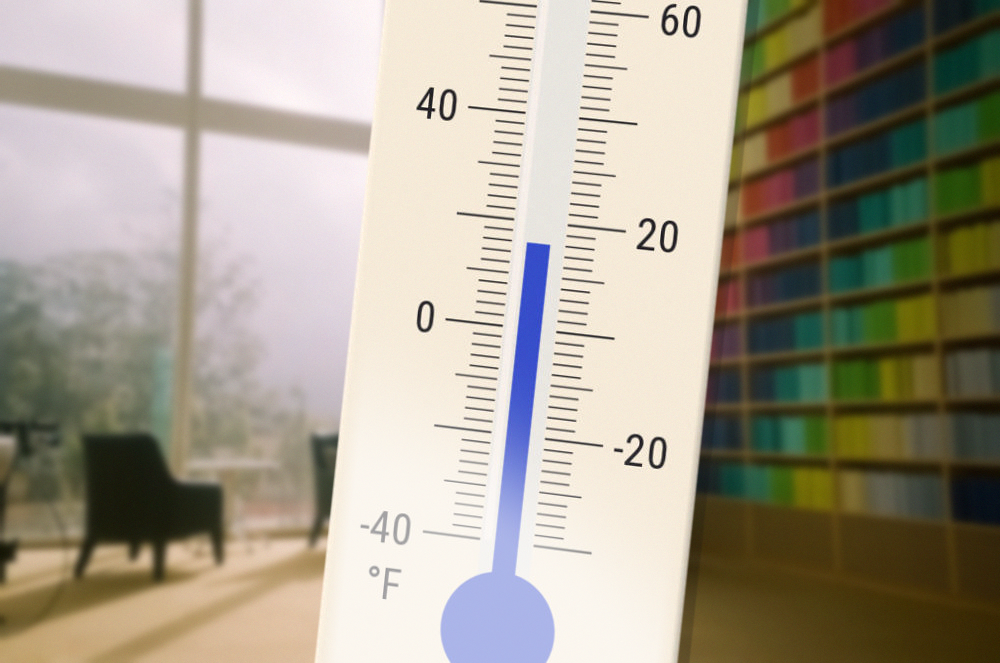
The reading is 16
